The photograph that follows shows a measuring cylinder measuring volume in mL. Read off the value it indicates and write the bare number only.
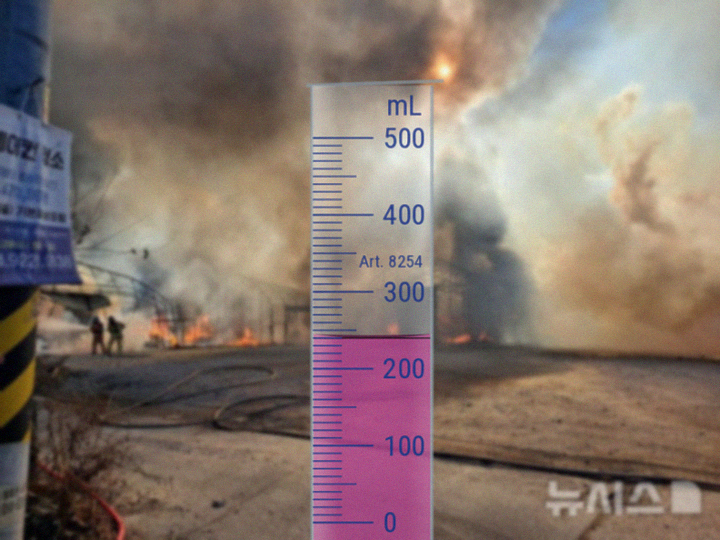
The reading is 240
